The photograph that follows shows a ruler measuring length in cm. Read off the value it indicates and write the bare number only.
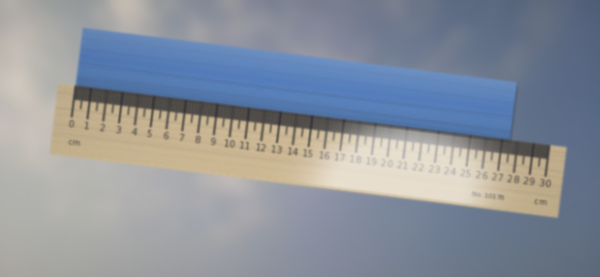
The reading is 27.5
